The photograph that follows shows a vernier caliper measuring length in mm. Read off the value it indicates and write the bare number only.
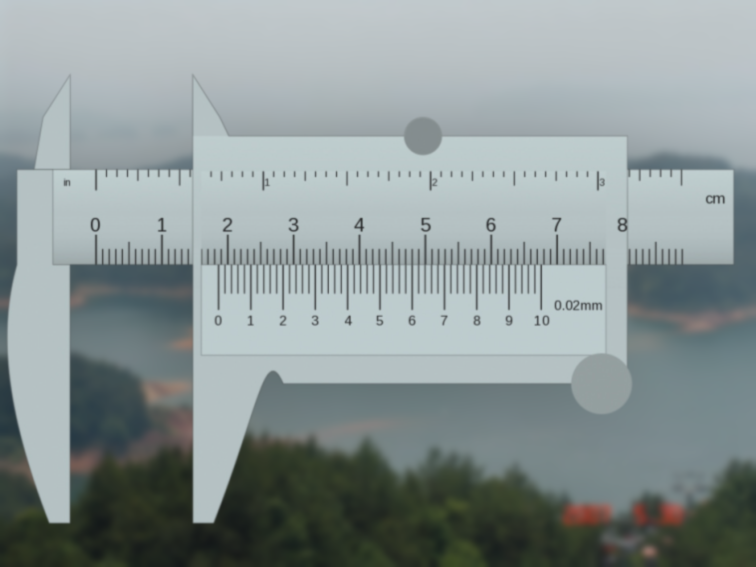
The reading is 18.6
